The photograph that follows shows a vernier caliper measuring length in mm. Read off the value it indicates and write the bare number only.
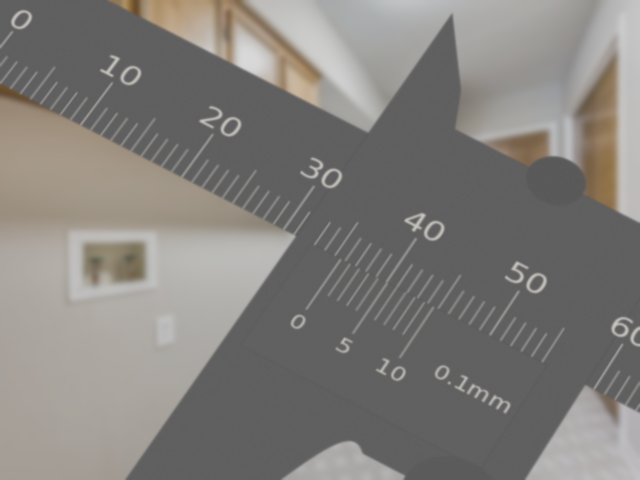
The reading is 35.6
